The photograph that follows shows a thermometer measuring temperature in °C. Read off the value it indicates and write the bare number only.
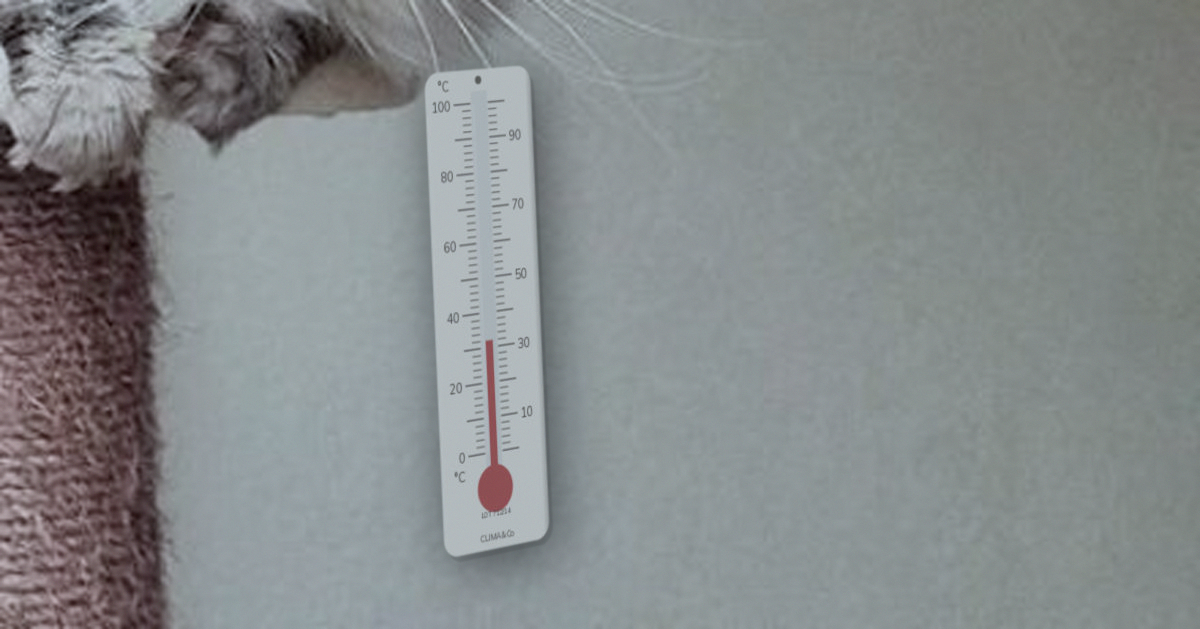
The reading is 32
